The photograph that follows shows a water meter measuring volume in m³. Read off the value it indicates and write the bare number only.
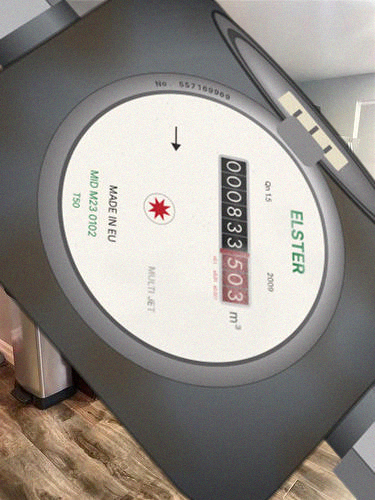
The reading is 833.503
